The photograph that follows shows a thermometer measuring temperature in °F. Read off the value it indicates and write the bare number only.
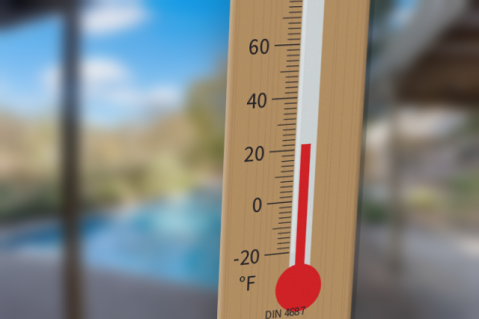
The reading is 22
